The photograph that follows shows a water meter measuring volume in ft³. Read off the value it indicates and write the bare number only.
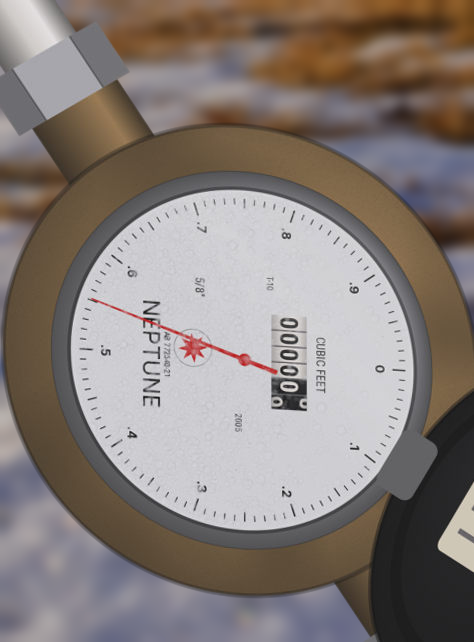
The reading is 8.55
